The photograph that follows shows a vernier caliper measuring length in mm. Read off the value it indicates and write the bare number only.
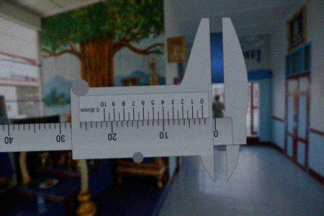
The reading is 2.4
